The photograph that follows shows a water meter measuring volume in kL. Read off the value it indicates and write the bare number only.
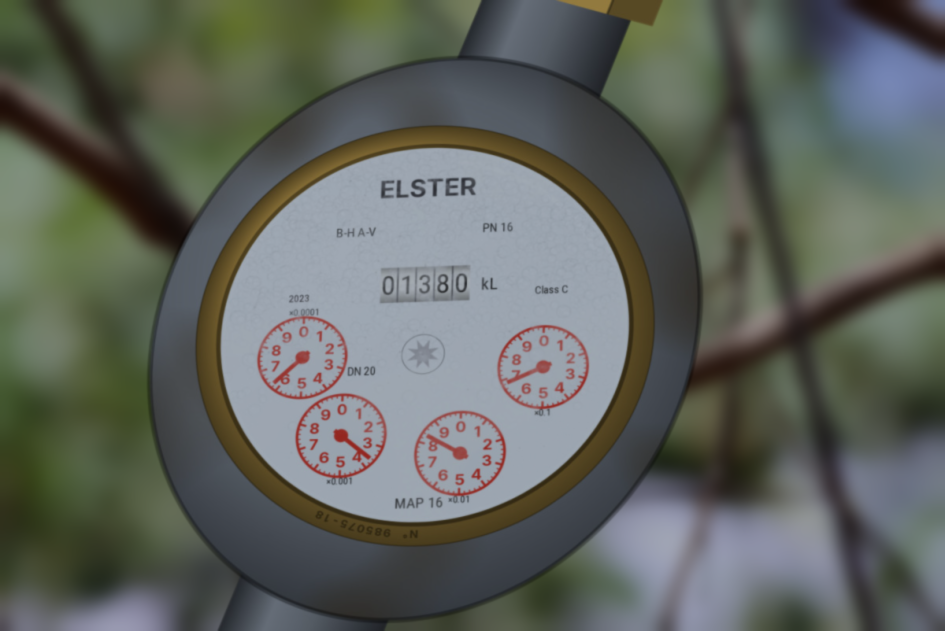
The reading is 1380.6836
